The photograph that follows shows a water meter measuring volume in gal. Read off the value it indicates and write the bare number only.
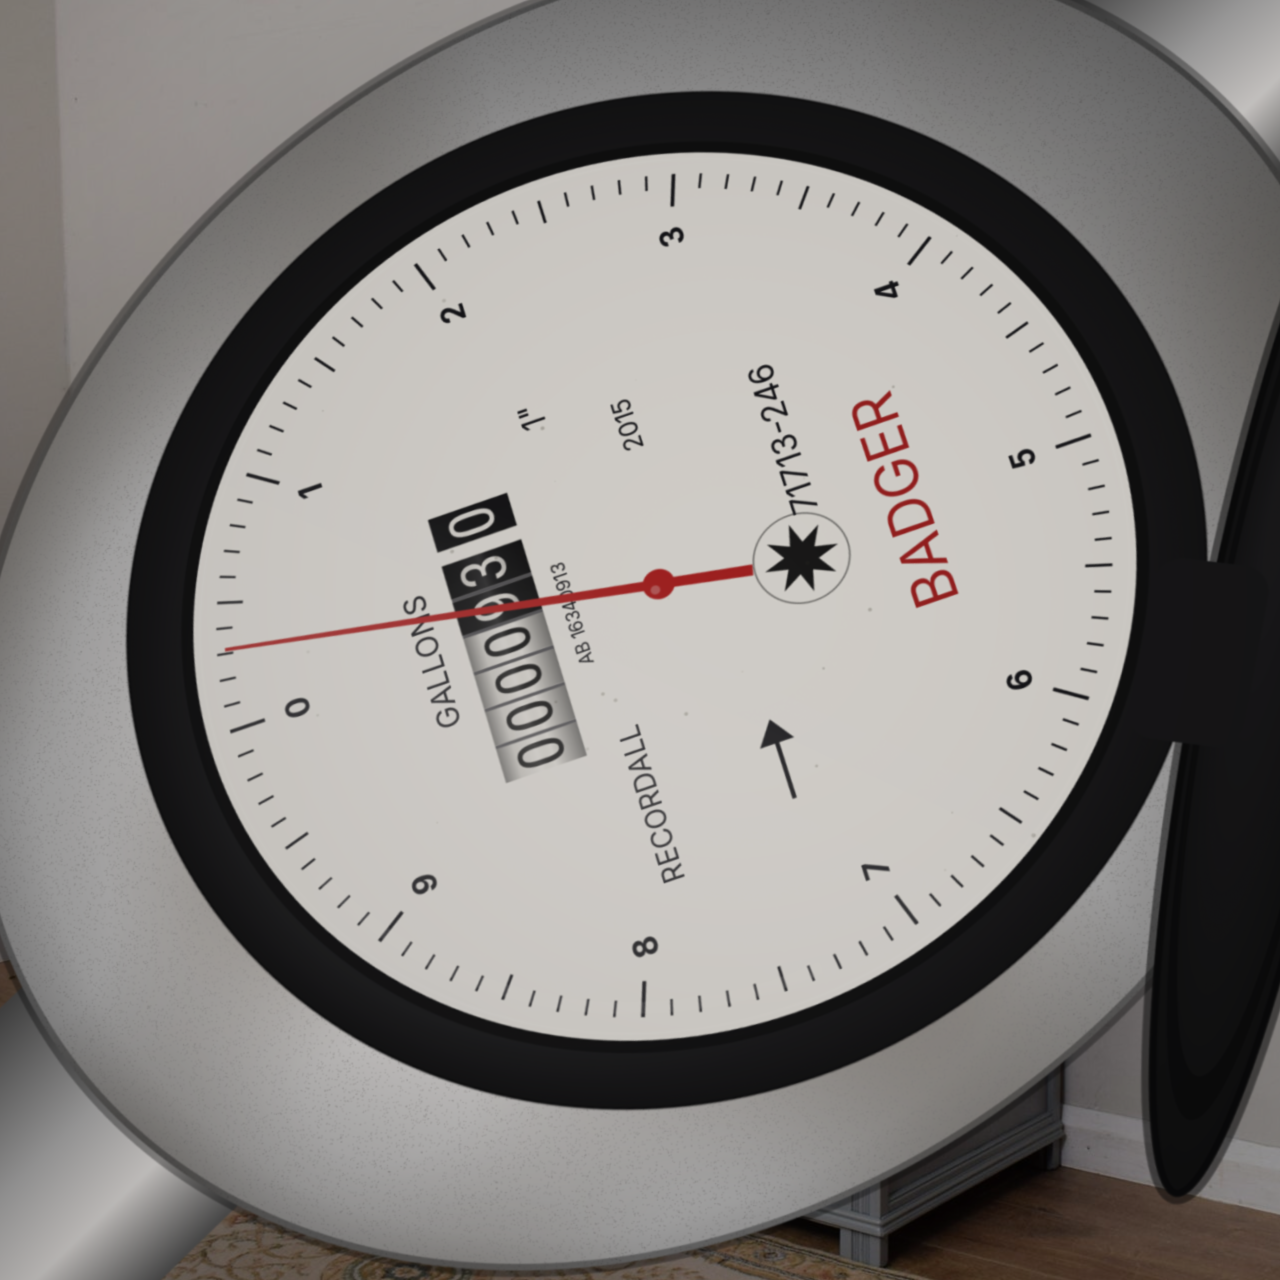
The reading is 930.3
